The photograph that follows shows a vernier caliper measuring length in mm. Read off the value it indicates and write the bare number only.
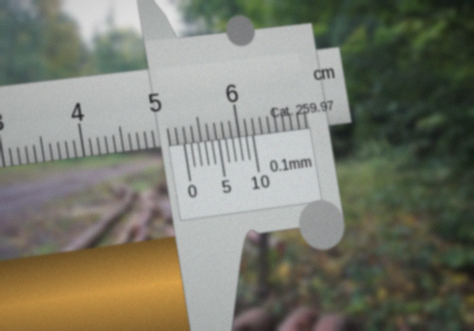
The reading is 52.8
